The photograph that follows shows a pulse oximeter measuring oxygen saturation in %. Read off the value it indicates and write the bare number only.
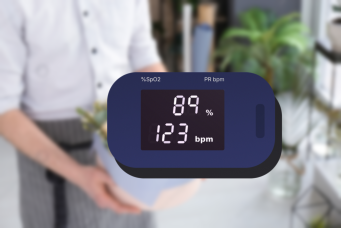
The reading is 89
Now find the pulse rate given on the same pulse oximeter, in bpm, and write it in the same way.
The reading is 123
